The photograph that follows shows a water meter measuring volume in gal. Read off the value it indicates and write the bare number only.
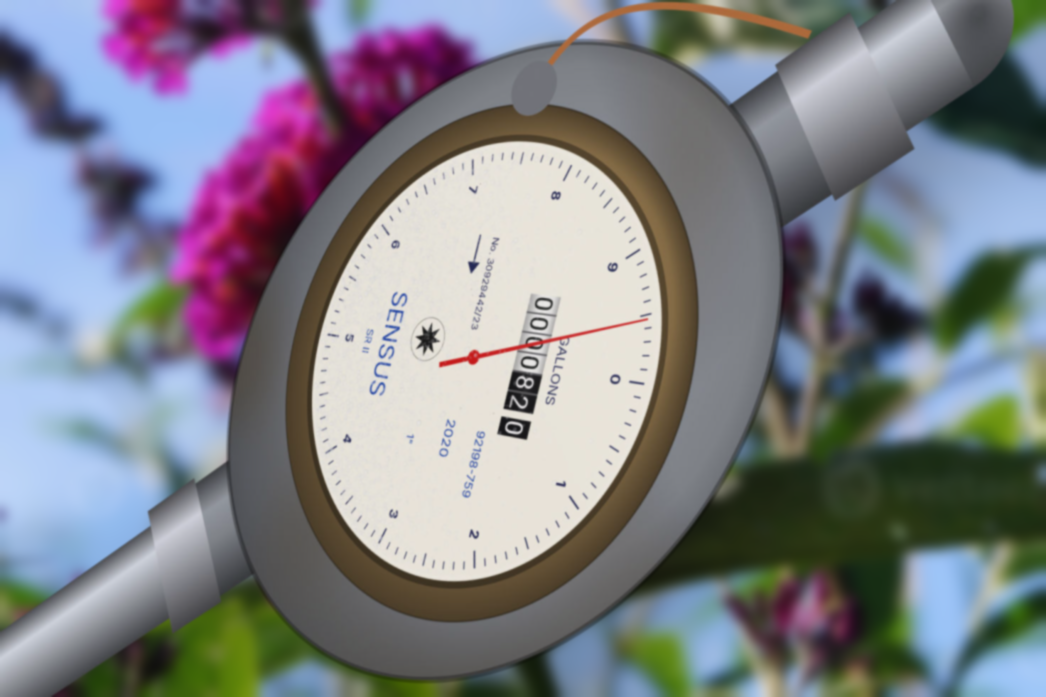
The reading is 819.5
